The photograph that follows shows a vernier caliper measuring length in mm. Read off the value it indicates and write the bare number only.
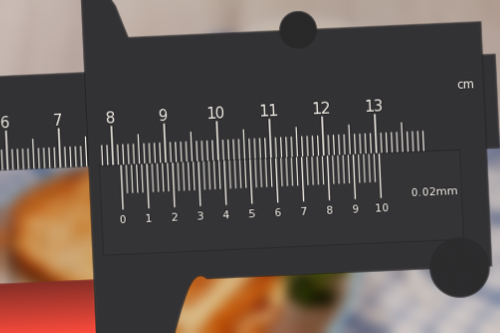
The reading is 81.5
